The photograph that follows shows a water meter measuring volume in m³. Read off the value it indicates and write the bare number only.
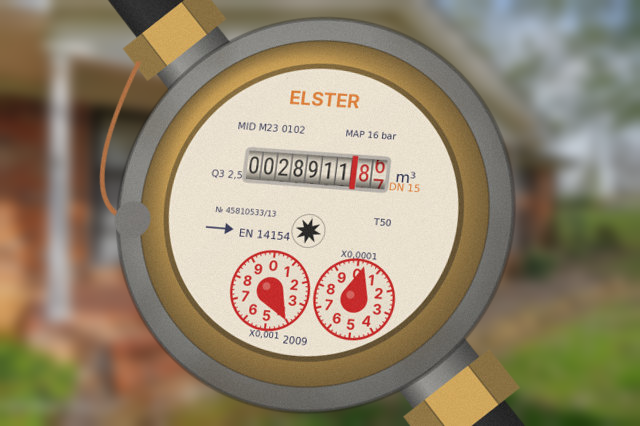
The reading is 28911.8640
